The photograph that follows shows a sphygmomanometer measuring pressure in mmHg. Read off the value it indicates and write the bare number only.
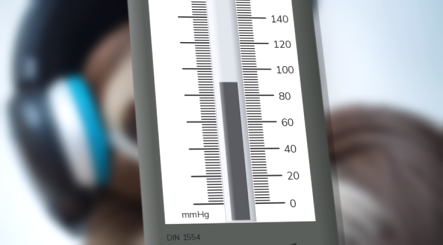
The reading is 90
